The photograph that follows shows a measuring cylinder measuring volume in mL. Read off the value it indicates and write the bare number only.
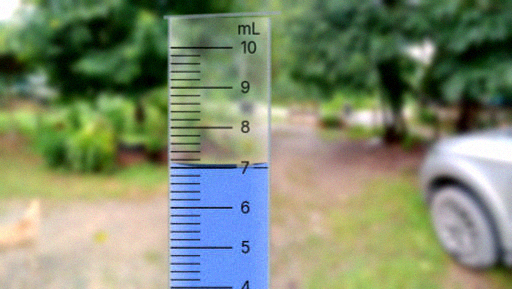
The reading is 7
